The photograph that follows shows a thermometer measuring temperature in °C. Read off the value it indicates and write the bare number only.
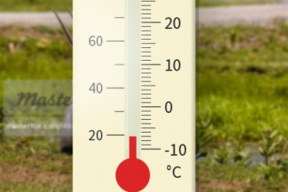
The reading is -7
